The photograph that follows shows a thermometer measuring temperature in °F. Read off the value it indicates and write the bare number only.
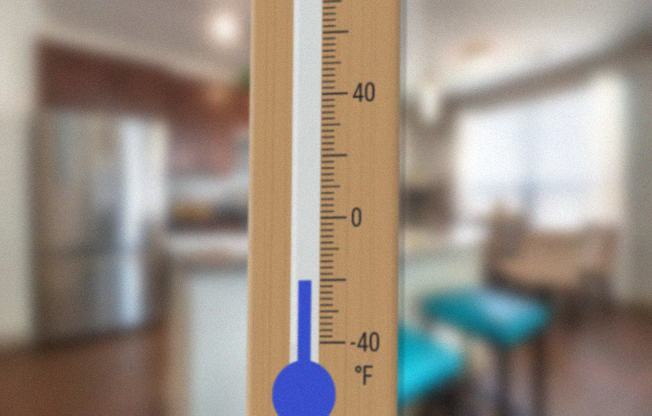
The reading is -20
